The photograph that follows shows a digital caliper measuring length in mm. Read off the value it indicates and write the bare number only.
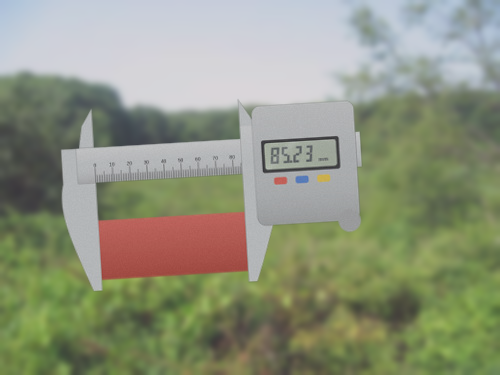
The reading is 85.23
